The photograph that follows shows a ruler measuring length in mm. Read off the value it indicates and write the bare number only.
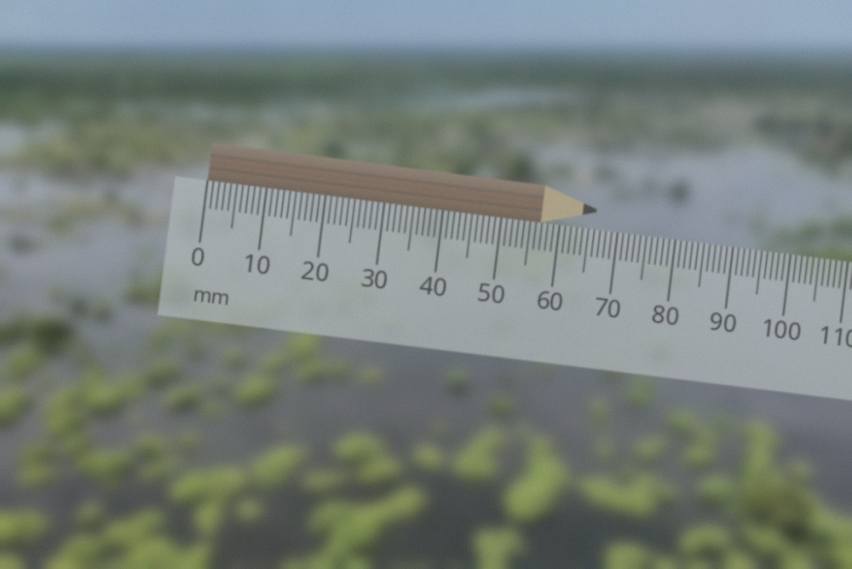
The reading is 66
